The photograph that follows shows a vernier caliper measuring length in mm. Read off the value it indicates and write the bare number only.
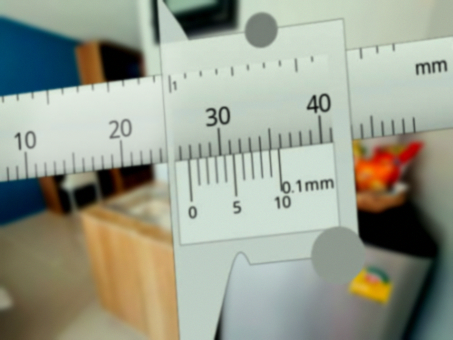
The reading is 26.8
